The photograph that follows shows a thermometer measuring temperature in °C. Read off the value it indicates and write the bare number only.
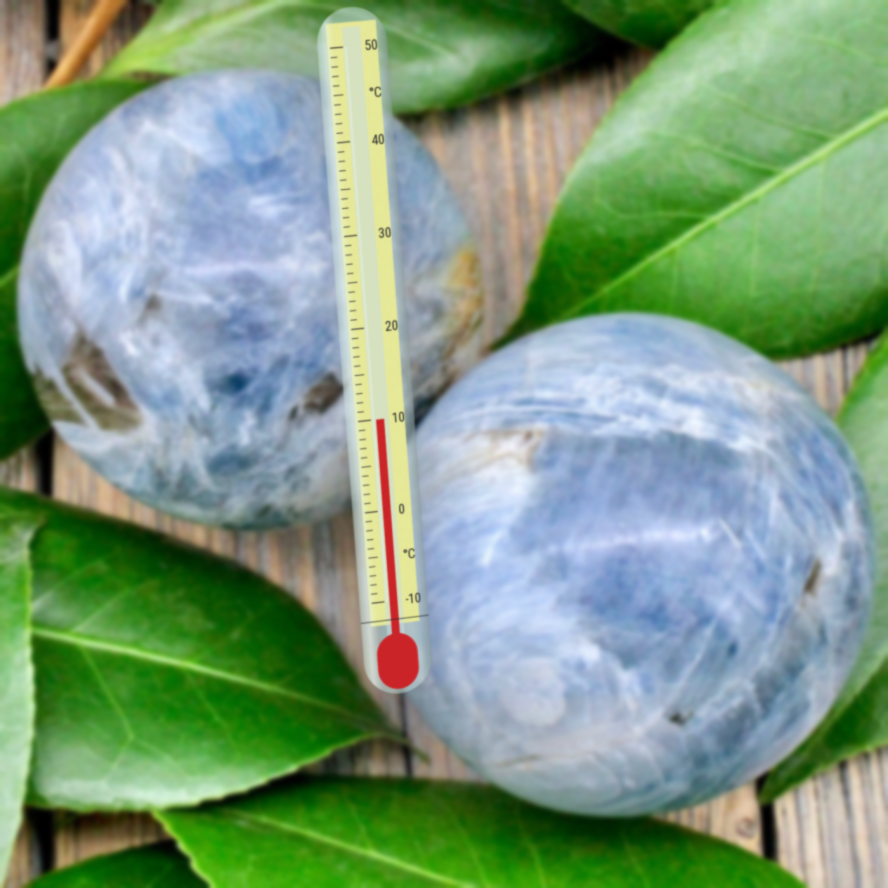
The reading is 10
